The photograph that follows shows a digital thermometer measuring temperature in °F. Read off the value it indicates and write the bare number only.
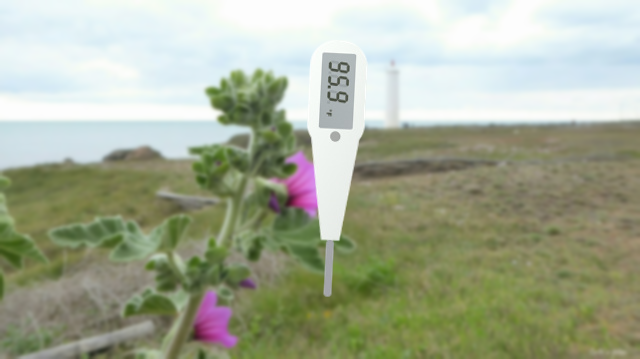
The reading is 95.9
